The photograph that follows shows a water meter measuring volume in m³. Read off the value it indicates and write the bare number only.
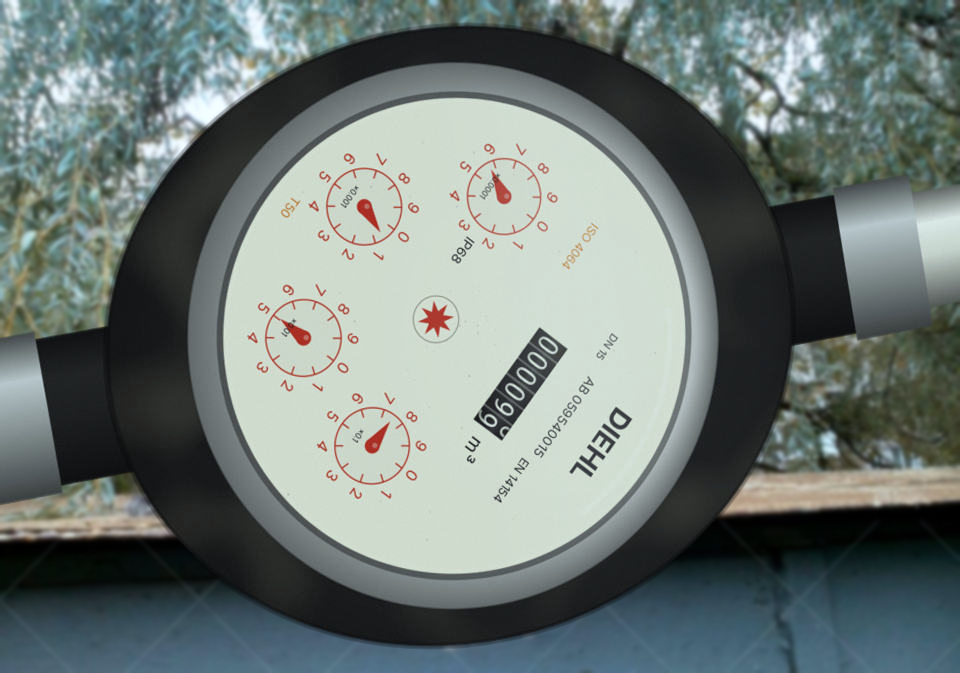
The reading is 98.7505
